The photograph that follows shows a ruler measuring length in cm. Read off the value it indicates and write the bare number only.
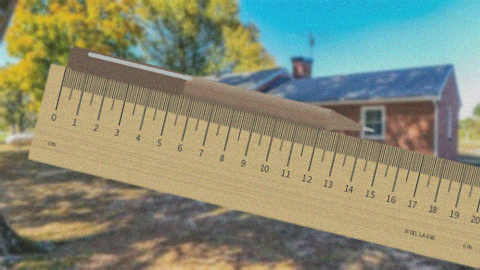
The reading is 14.5
